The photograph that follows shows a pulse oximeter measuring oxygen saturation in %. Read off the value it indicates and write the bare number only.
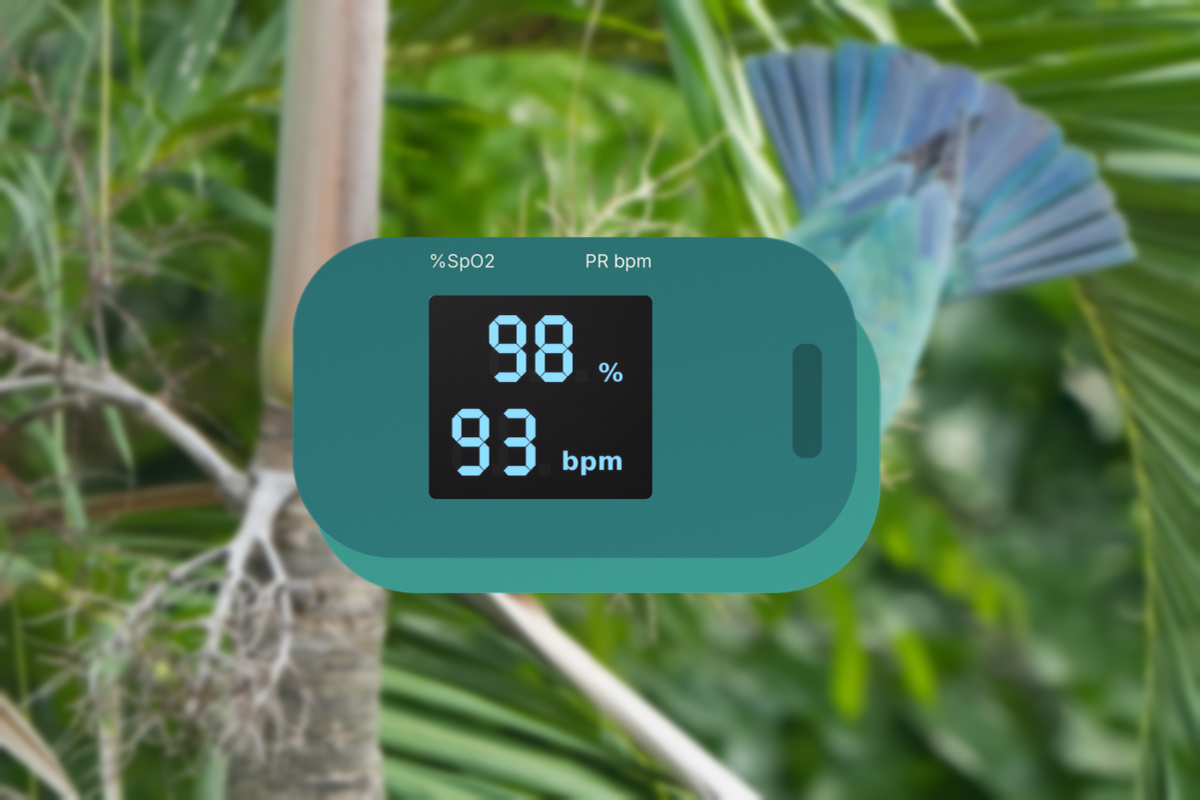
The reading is 98
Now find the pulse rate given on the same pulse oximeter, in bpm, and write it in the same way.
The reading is 93
